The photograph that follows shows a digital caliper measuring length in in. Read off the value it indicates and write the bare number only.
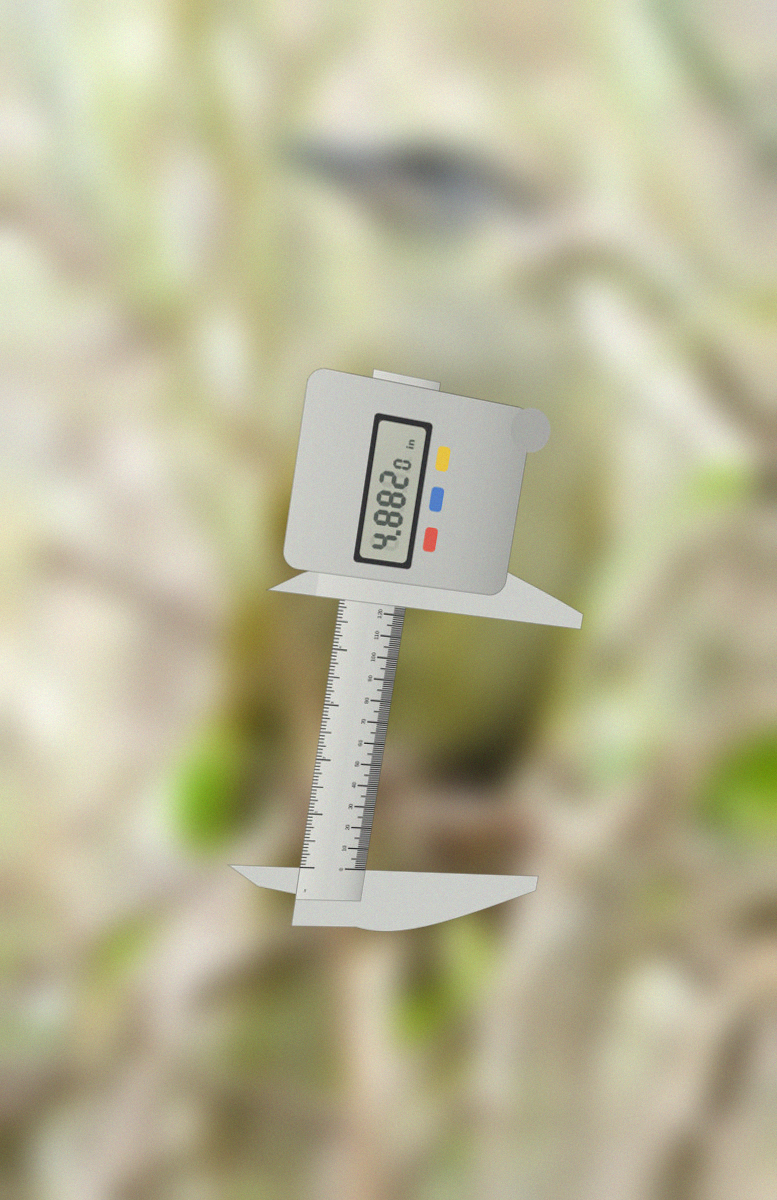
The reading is 4.8820
